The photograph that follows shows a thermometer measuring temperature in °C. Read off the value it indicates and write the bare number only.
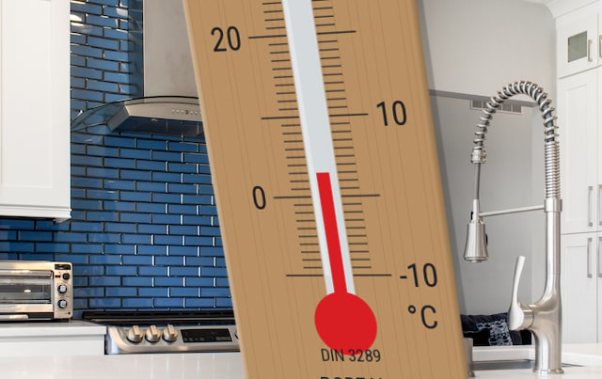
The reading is 3
